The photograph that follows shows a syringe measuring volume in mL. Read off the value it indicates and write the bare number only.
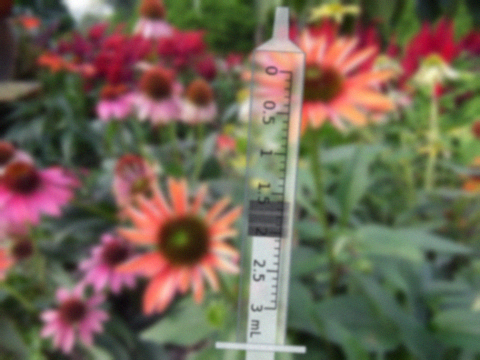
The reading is 1.6
